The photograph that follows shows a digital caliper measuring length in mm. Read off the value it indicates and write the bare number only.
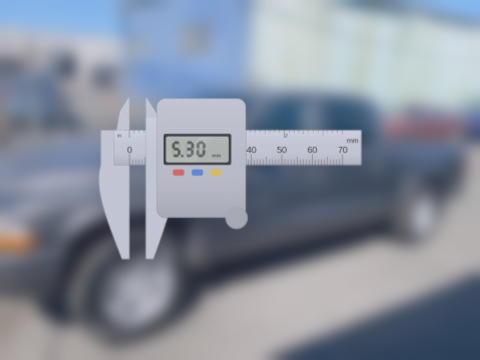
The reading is 5.30
